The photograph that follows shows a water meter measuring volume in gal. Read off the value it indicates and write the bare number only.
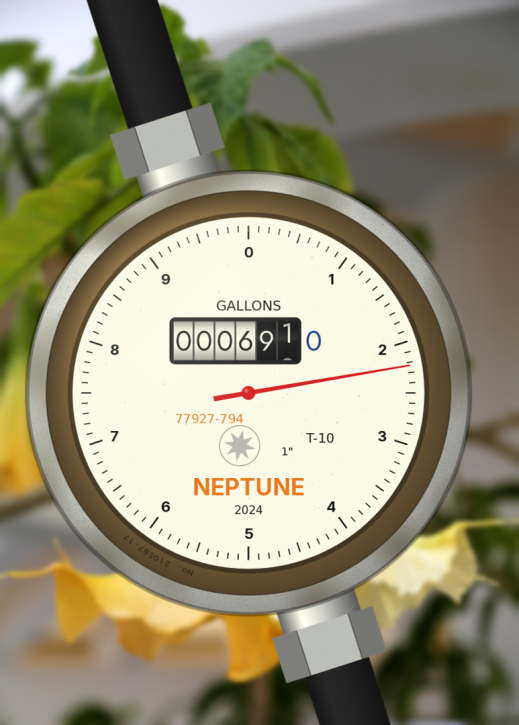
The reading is 6912.2
